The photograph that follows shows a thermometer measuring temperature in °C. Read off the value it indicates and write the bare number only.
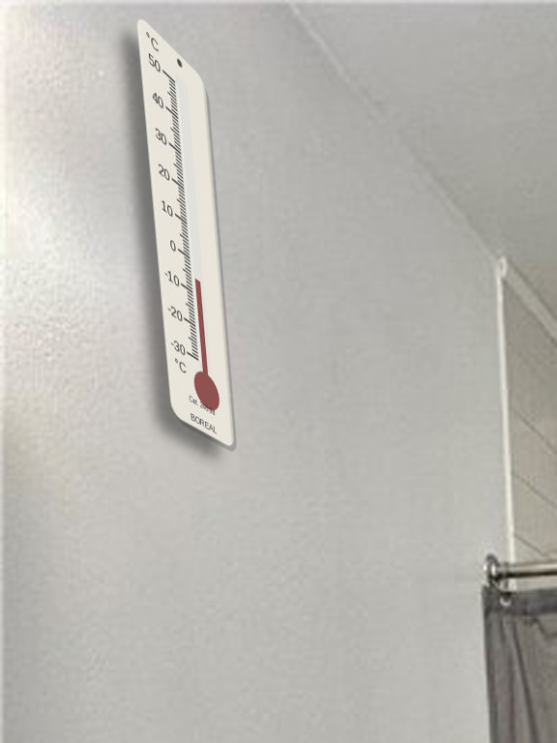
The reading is -5
